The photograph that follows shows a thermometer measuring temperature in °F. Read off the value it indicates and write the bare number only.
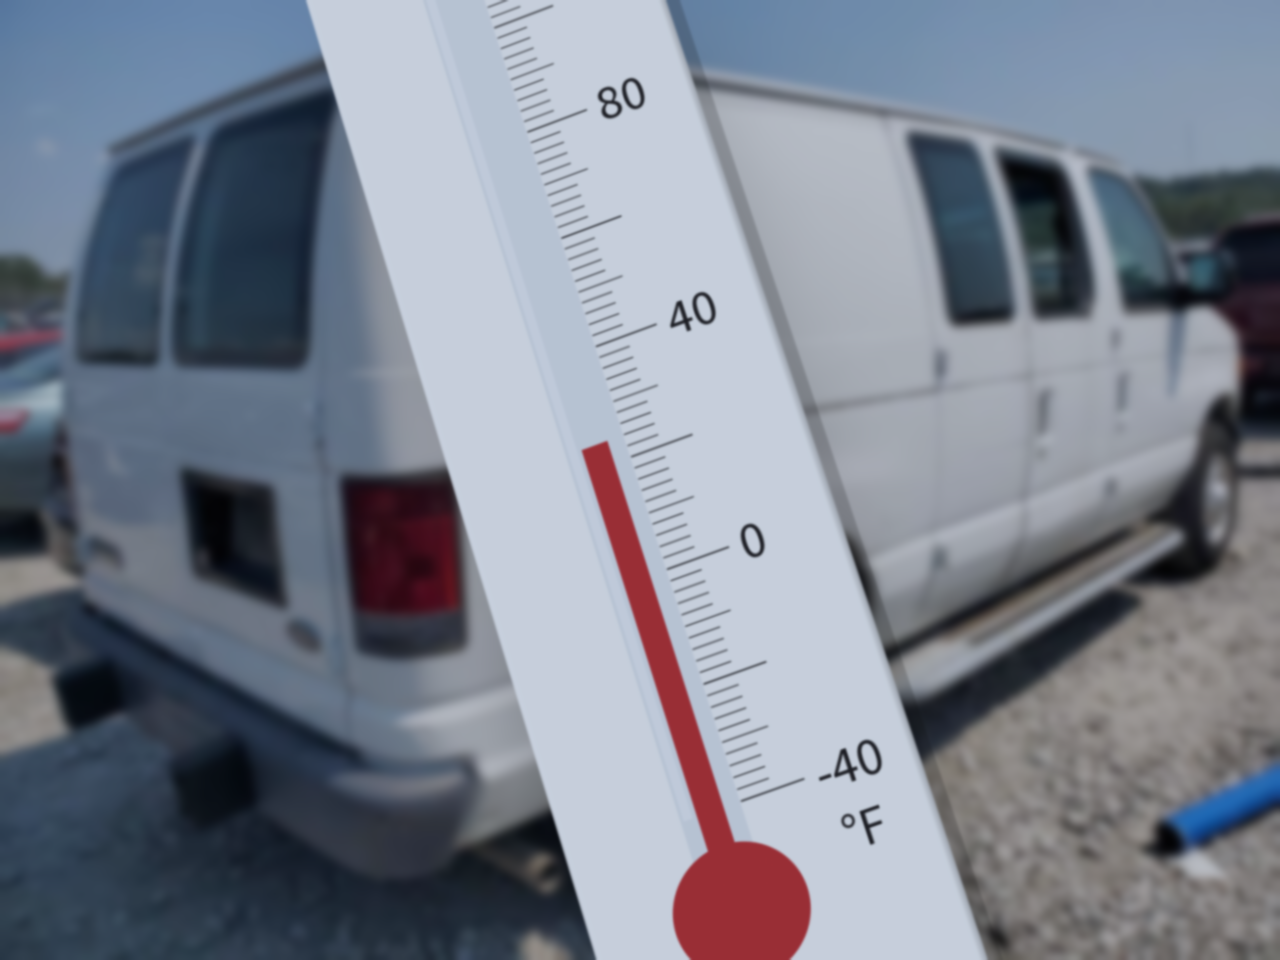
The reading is 24
